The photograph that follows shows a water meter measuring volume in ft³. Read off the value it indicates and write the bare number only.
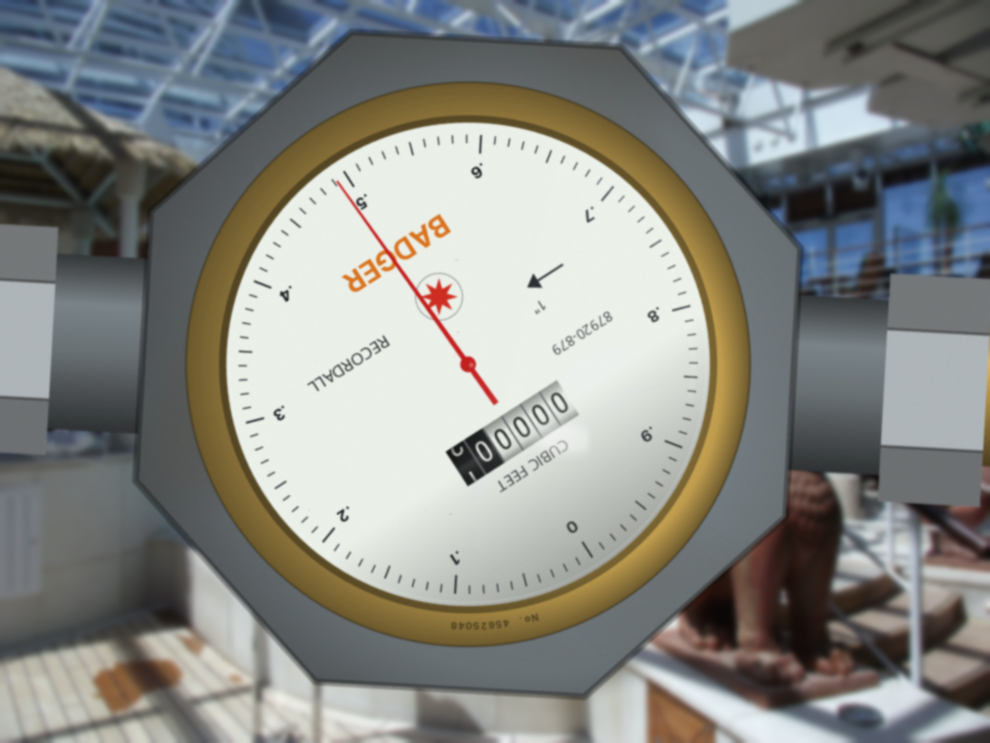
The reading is 1.49
